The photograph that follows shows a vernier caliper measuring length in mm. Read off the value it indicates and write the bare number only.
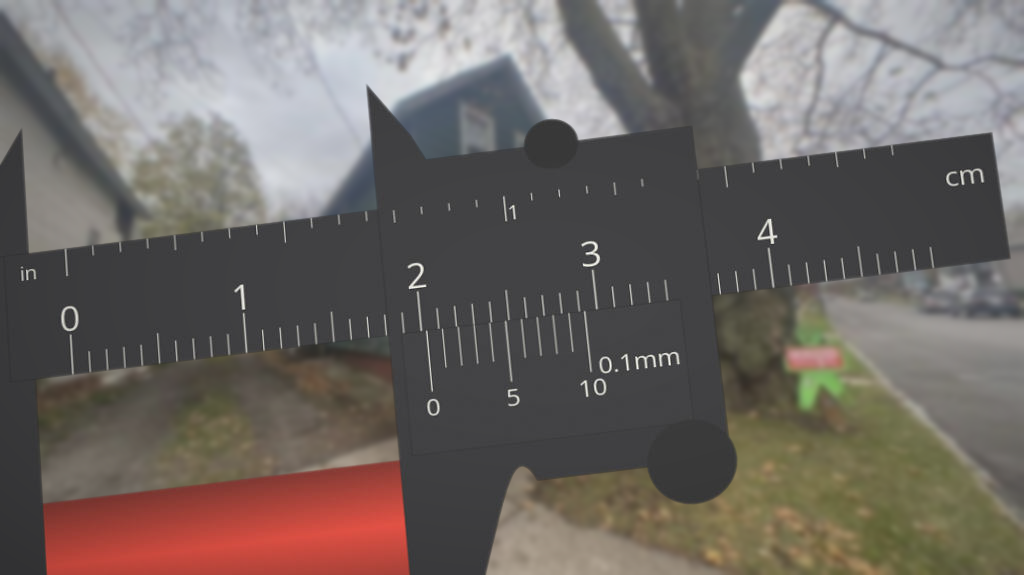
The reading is 20.3
